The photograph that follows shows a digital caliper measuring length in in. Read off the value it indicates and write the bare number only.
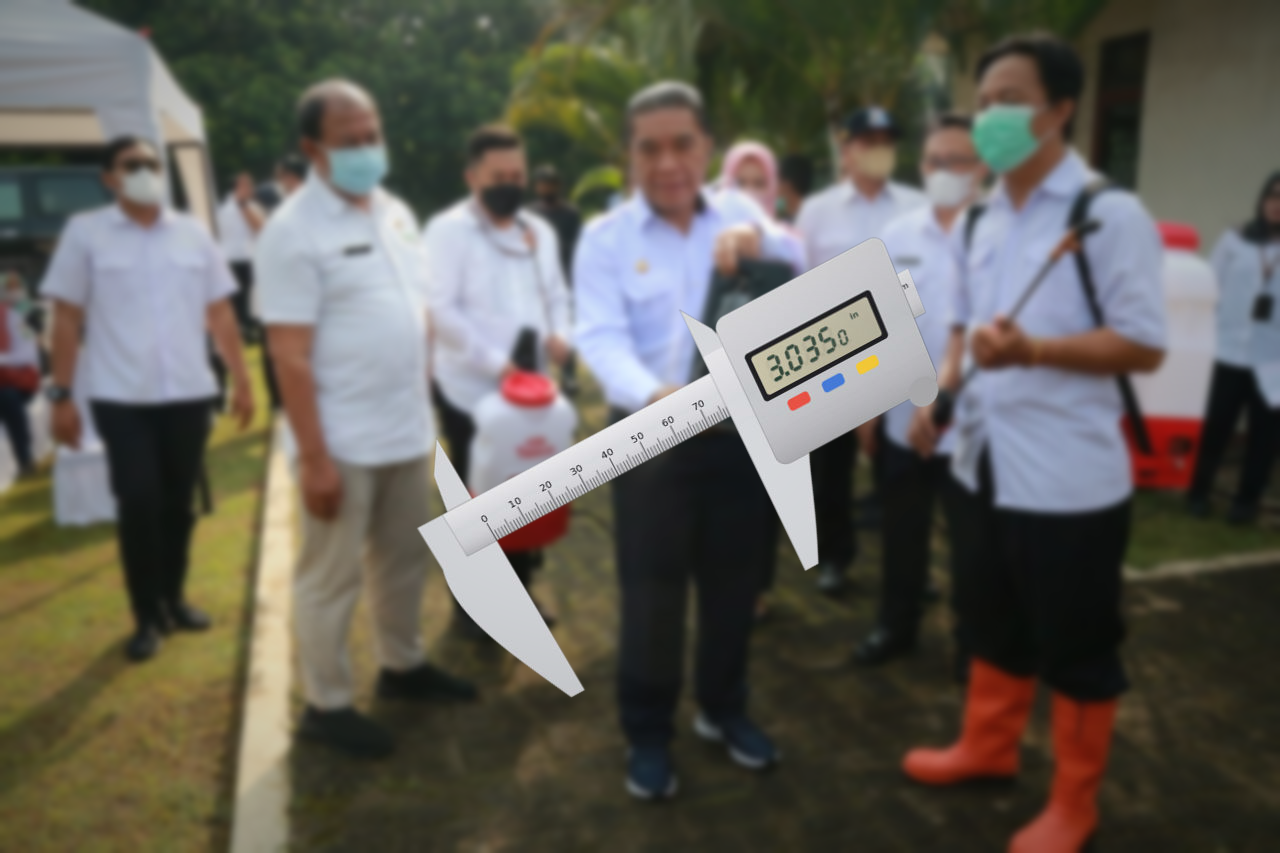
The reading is 3.0350
